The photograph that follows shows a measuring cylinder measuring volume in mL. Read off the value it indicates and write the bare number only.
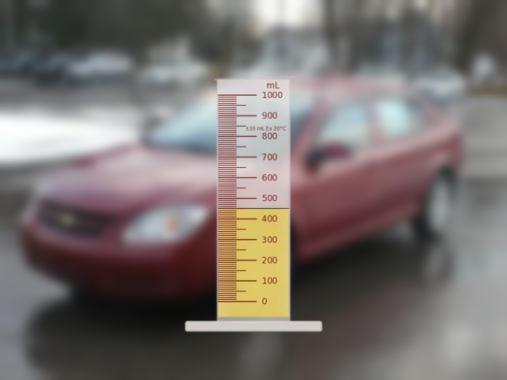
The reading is 450
